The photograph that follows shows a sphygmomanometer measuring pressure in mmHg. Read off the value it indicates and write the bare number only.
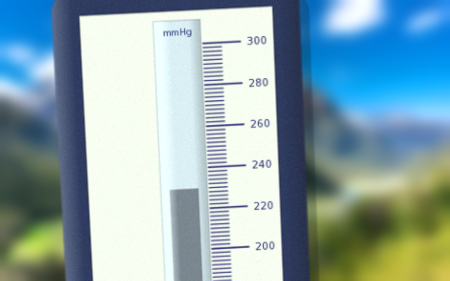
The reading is 230
